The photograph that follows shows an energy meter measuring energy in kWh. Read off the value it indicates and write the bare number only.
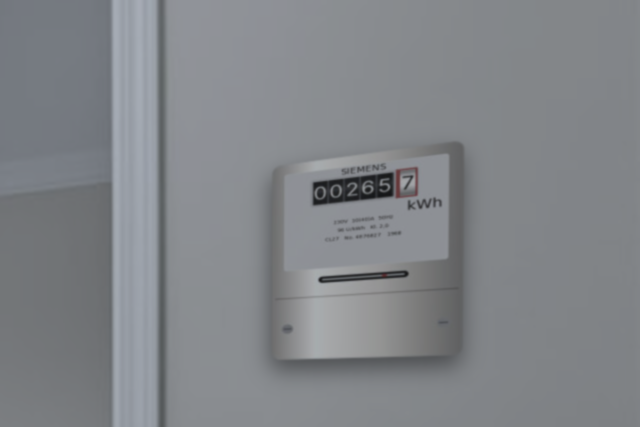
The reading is 265.7
